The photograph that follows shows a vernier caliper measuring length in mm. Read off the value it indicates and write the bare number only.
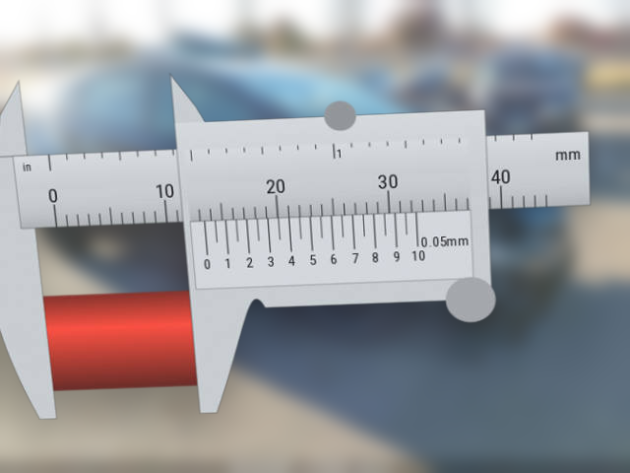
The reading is 13.4
